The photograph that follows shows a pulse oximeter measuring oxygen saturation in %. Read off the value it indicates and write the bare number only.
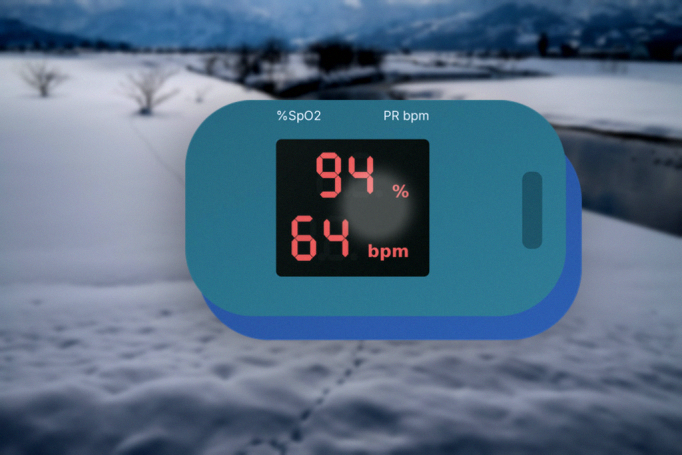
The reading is 94
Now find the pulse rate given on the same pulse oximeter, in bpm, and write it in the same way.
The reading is 64
